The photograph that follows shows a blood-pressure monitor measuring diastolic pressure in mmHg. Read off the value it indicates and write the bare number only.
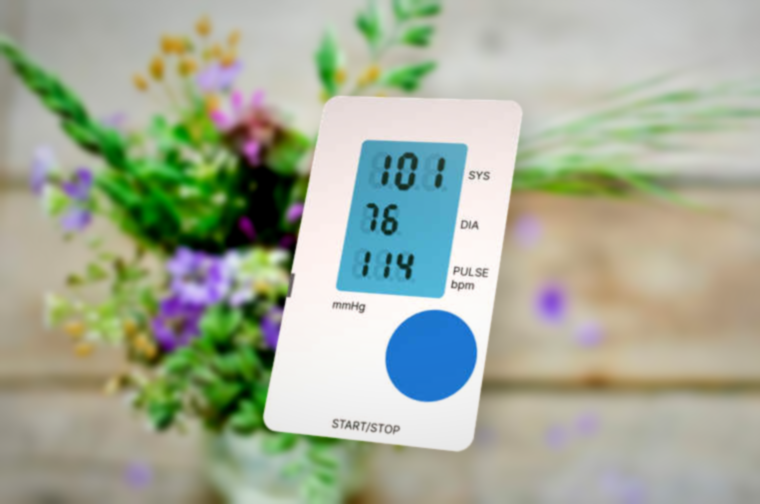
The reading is 76
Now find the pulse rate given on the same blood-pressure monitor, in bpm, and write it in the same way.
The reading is 114
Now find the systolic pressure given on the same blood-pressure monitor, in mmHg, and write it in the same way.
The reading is 101
